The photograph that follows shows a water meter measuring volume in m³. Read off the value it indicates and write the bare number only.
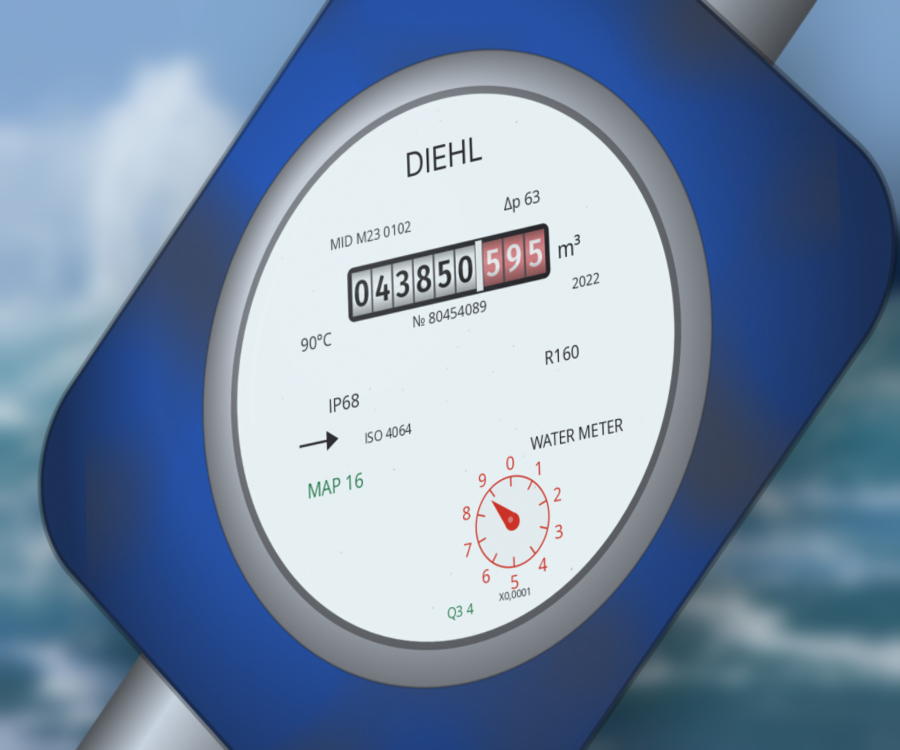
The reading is 43850.5958
